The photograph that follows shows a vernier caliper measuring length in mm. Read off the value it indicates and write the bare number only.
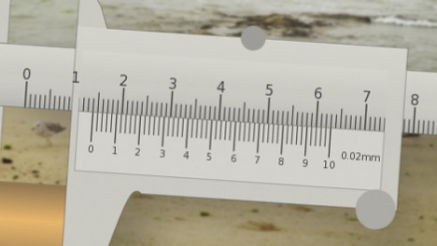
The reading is 14.0
